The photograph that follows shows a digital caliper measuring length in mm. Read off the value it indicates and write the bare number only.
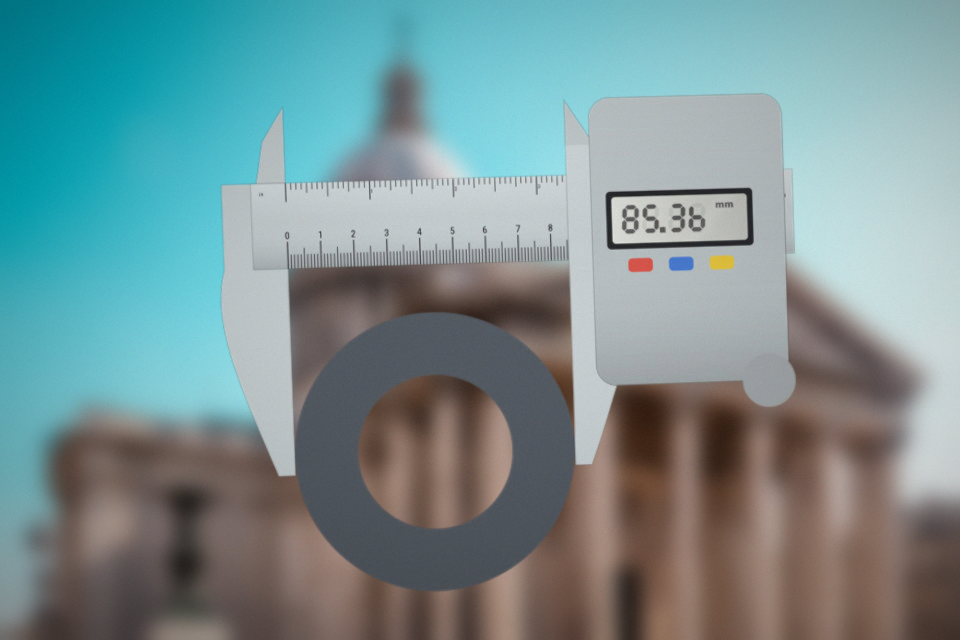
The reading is 85.36
